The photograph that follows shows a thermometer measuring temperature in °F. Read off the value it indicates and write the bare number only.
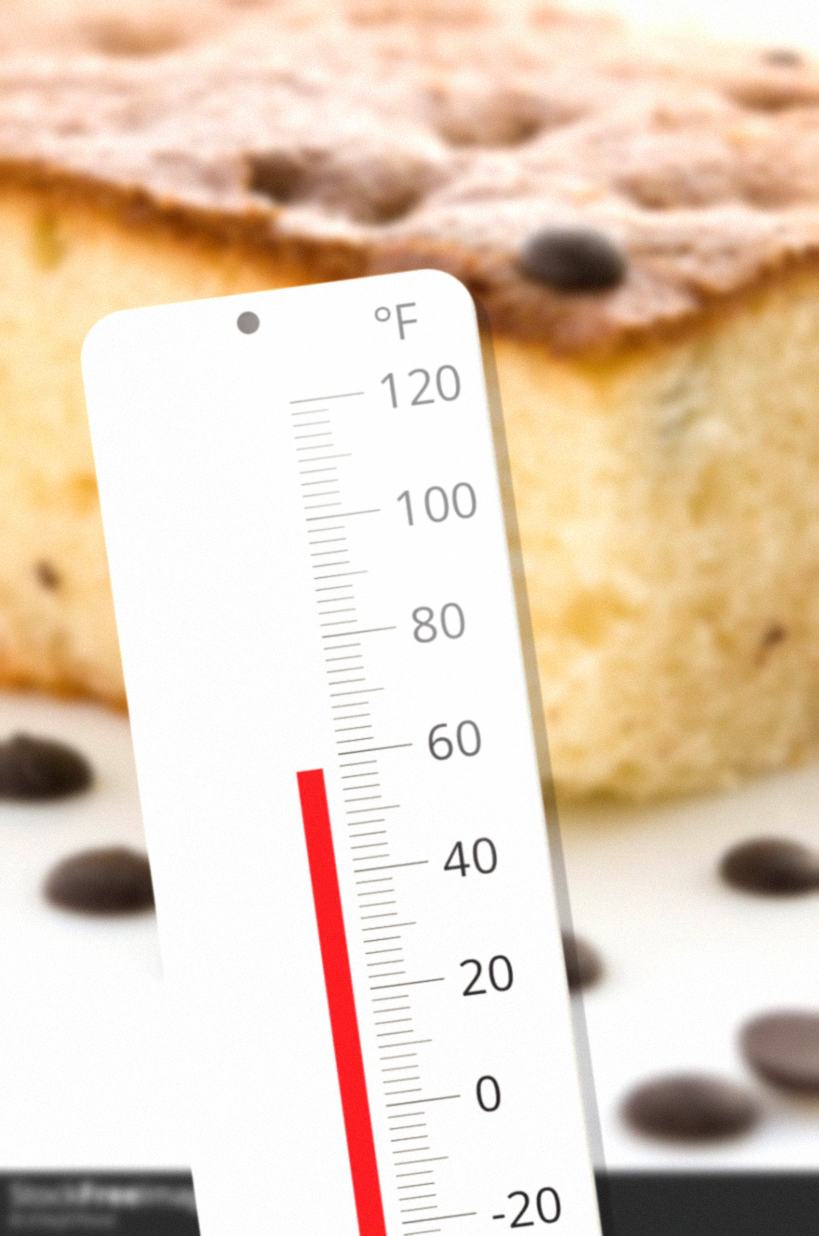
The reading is 58
